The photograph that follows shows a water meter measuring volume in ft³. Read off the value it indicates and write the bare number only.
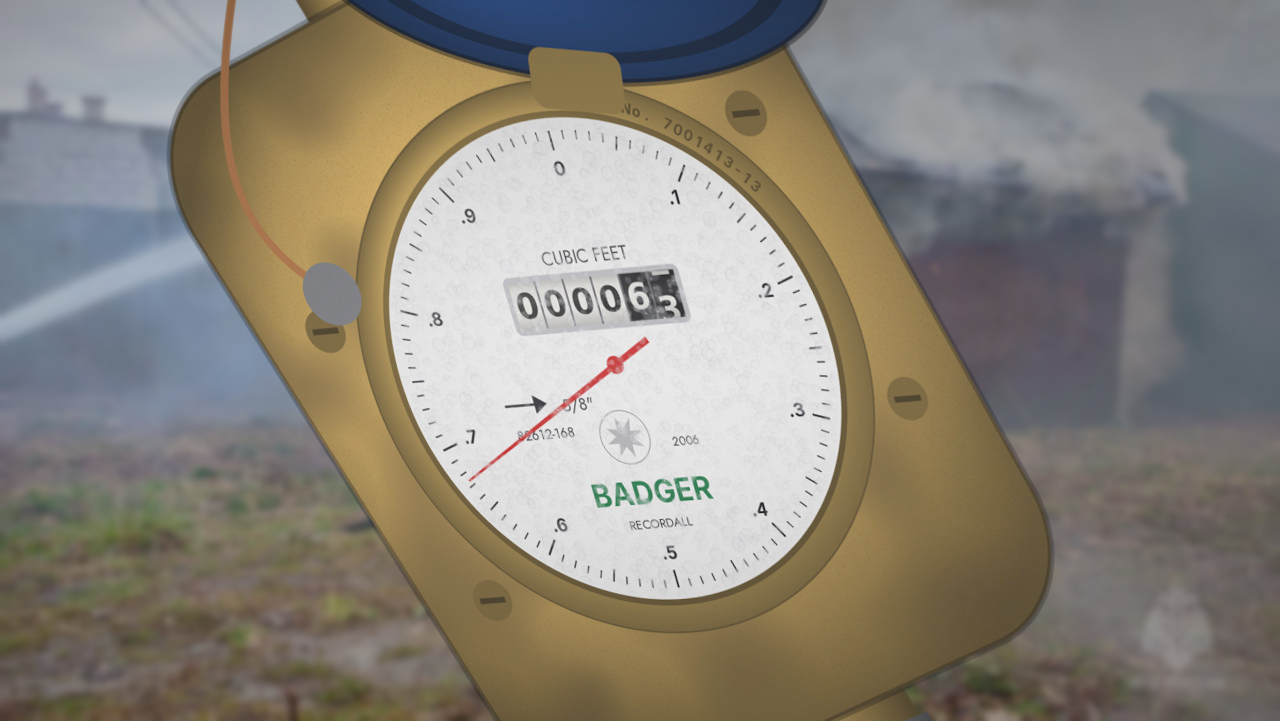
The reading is 62.67
